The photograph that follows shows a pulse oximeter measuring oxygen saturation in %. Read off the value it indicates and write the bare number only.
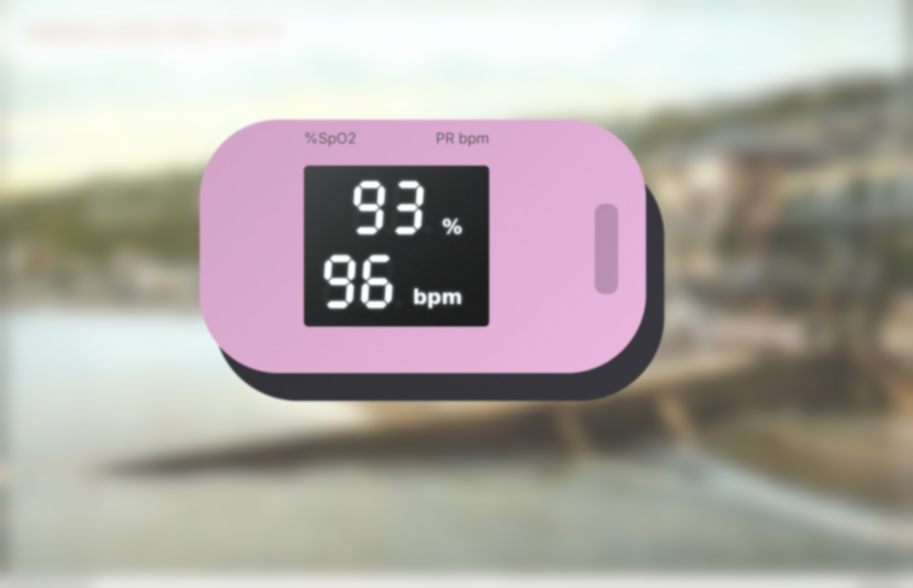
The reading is 93
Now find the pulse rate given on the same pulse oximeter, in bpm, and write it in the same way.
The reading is 96
